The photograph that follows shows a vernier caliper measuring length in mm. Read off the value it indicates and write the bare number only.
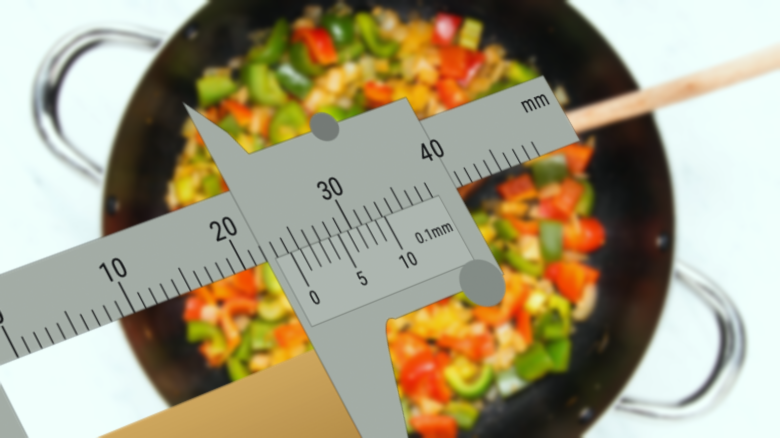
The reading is 24.2
